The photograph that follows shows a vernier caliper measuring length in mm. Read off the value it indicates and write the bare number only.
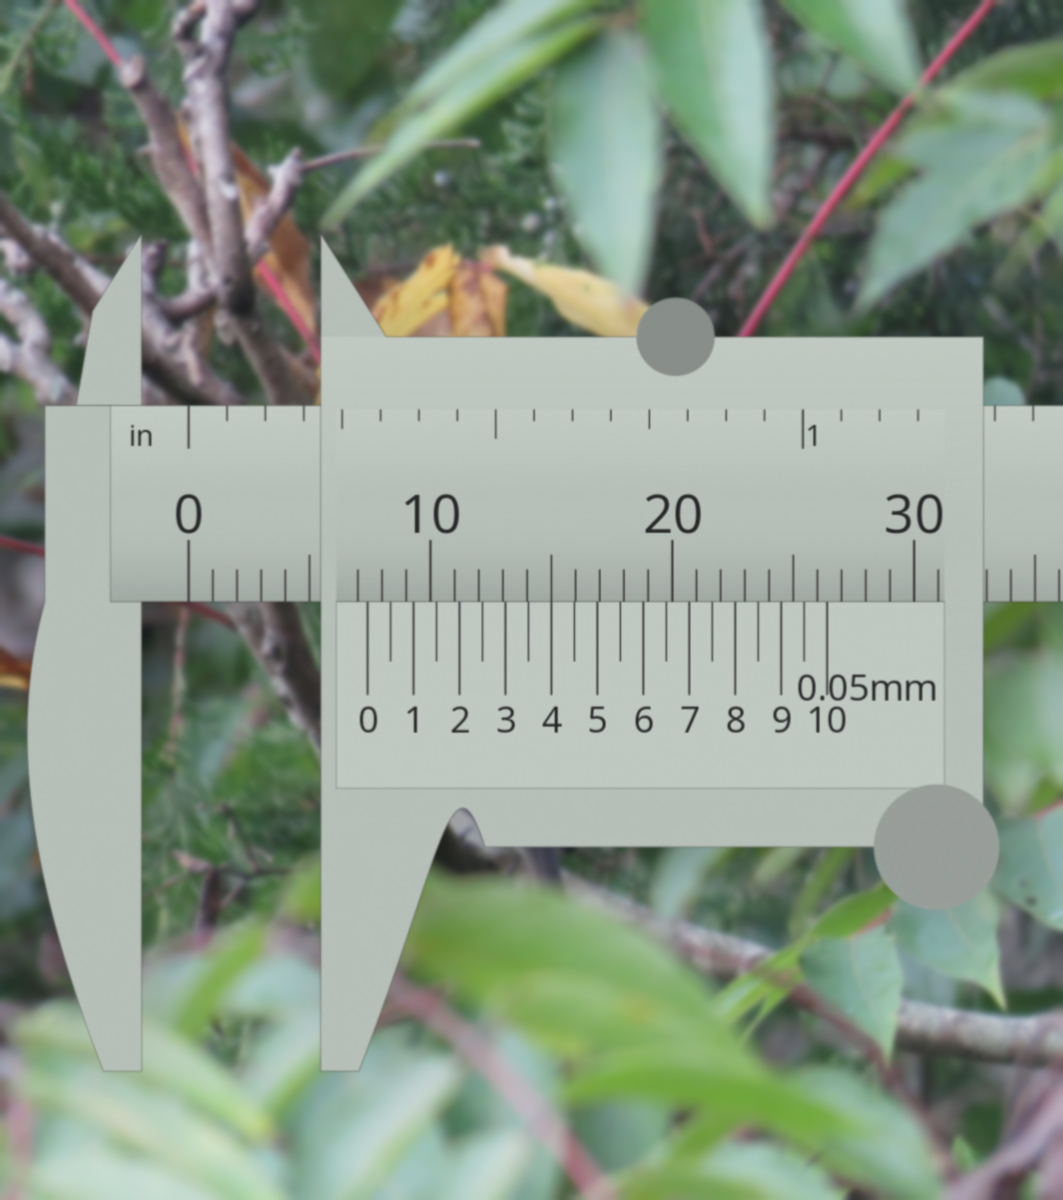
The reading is 7.4
